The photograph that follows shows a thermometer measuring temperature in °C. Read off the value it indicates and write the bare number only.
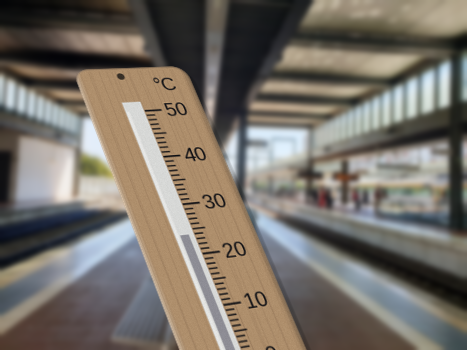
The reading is 24
